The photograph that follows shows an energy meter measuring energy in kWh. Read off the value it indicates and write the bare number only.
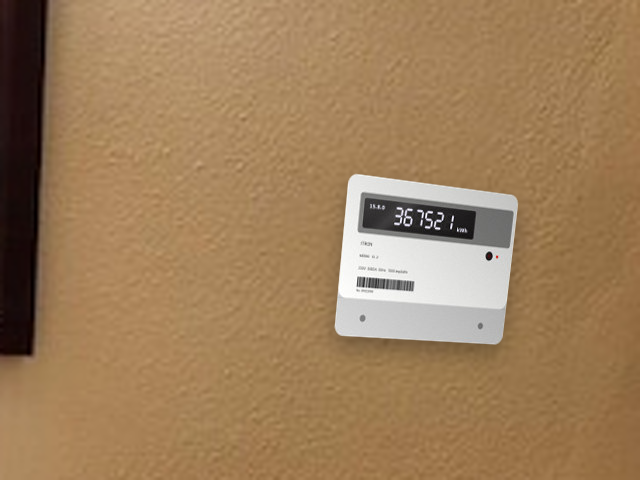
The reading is 367521
